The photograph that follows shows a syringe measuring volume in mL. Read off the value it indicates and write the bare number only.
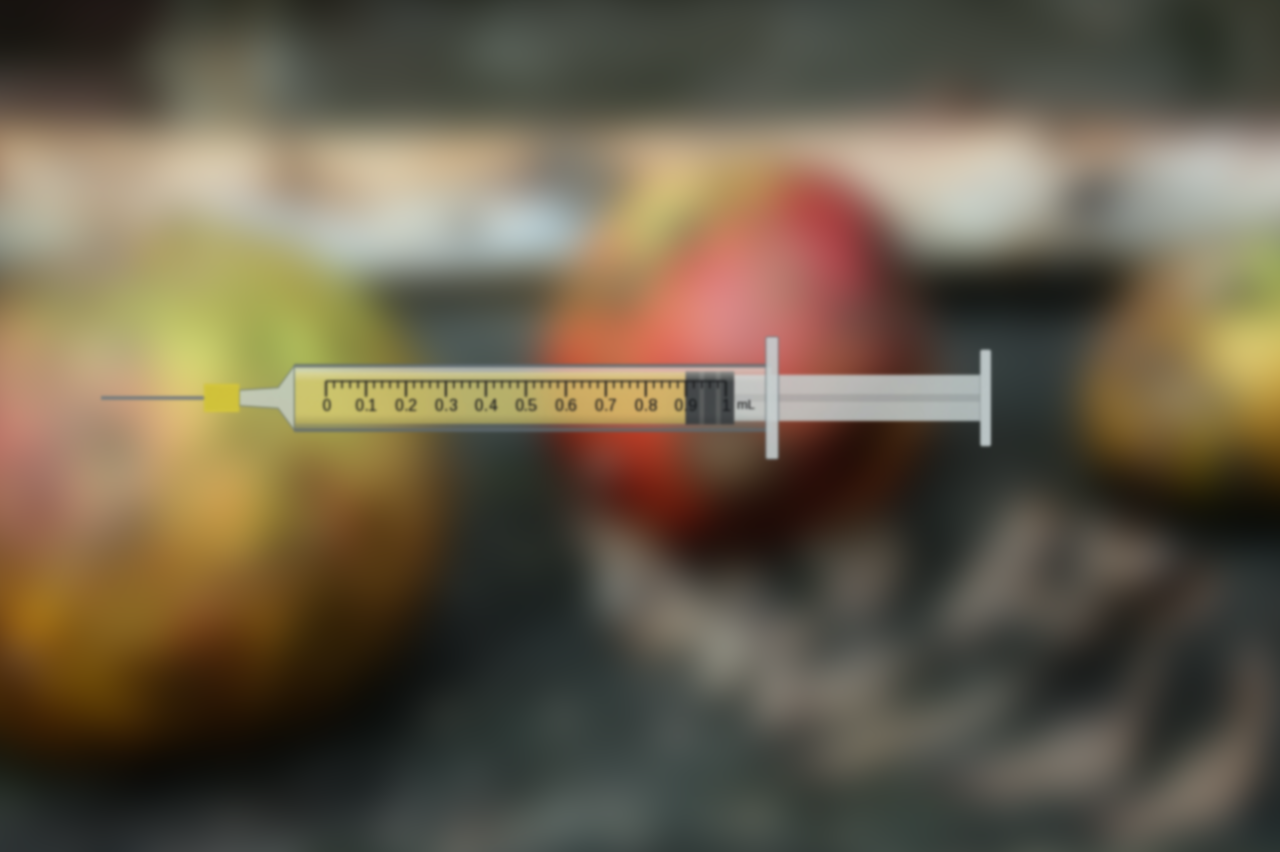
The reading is 0.9
